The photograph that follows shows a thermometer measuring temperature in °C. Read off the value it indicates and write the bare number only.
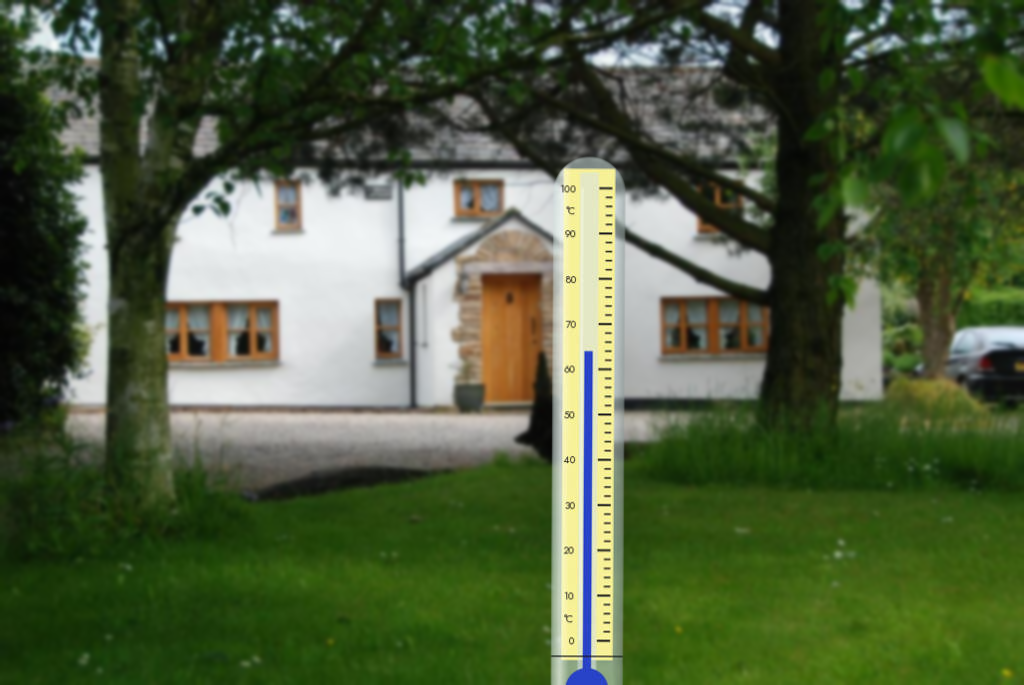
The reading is 64
